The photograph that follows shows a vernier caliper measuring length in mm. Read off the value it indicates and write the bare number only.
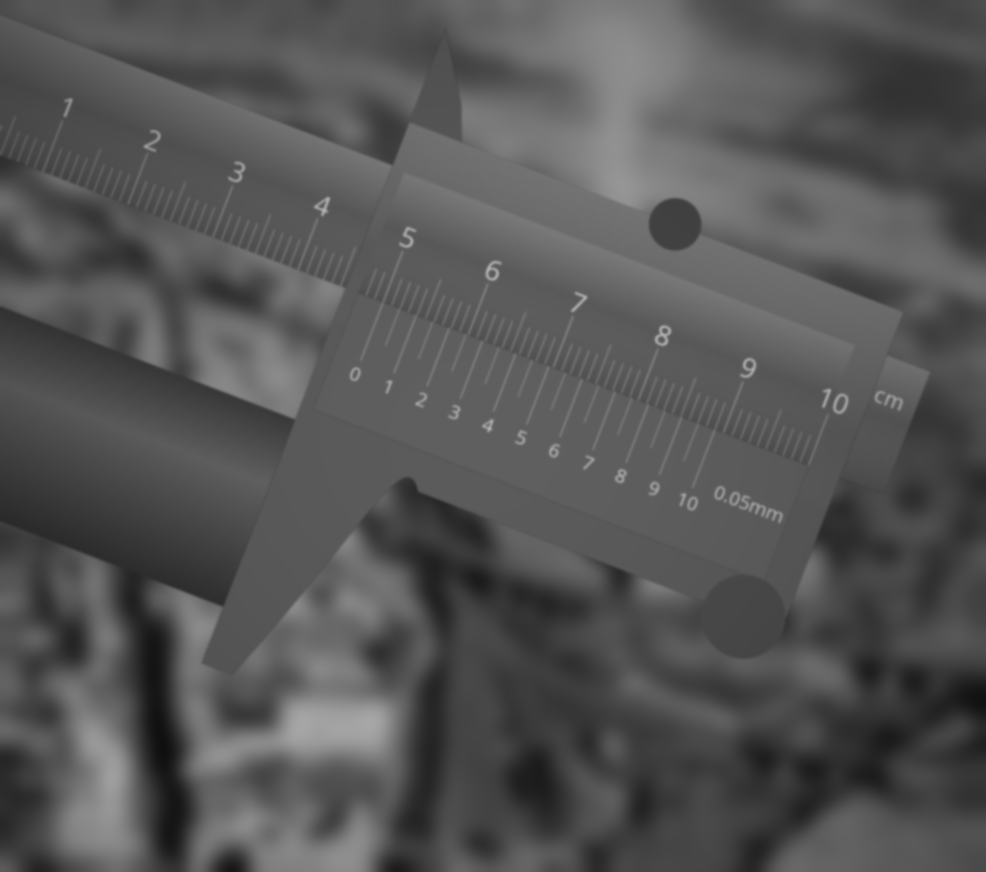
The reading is 50.0
